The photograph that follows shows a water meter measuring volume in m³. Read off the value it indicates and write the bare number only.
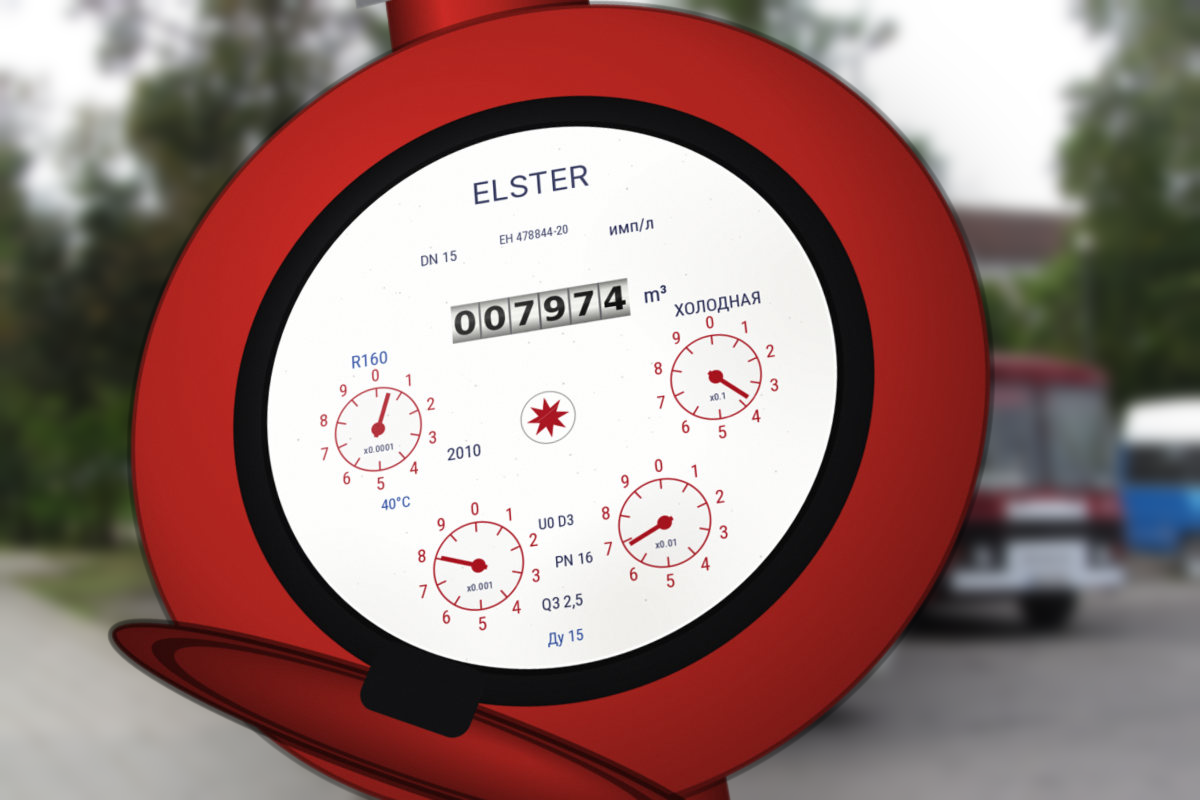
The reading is 7974.3680
